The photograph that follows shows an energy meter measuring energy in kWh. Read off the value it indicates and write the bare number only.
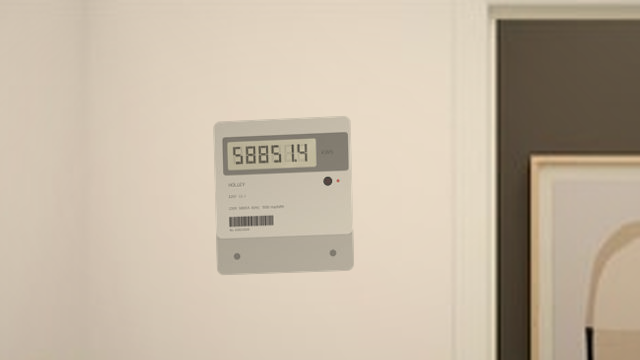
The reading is 58851.4
